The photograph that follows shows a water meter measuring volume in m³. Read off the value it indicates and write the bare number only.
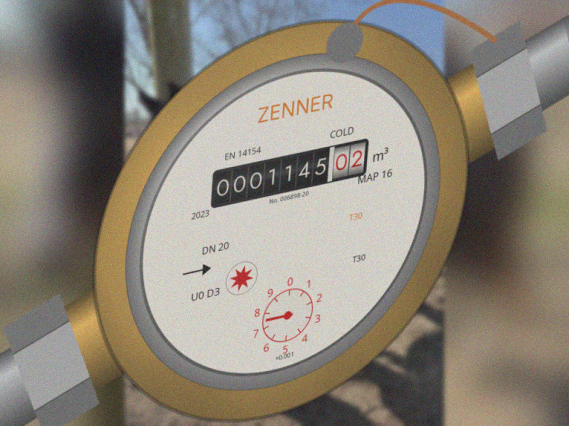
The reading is 1145.027
